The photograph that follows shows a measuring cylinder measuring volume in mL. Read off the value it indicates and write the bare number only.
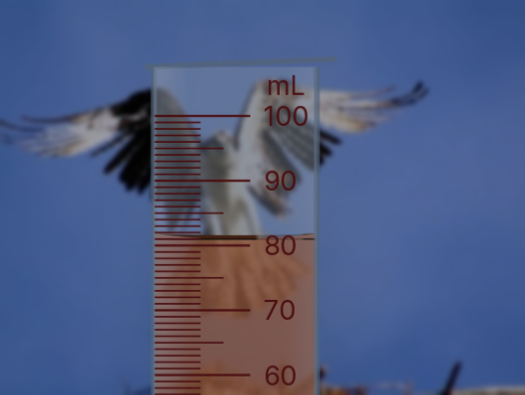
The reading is 81
